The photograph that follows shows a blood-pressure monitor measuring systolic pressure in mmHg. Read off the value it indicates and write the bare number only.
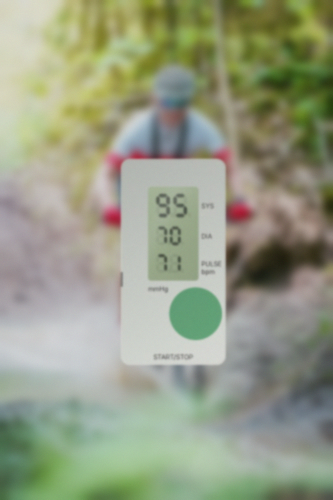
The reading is 95
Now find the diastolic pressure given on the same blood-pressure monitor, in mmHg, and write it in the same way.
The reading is 70
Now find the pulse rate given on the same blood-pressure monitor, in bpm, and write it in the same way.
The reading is 71
